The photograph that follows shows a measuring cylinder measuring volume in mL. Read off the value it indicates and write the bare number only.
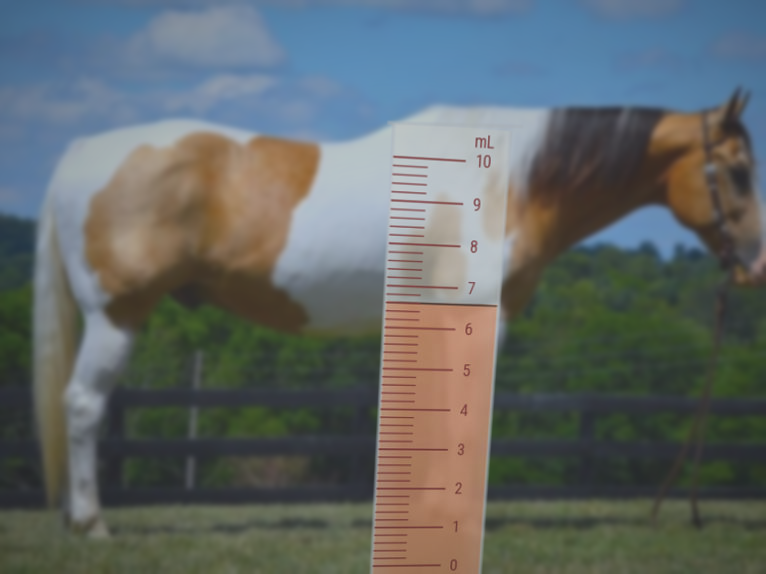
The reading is 6.6
